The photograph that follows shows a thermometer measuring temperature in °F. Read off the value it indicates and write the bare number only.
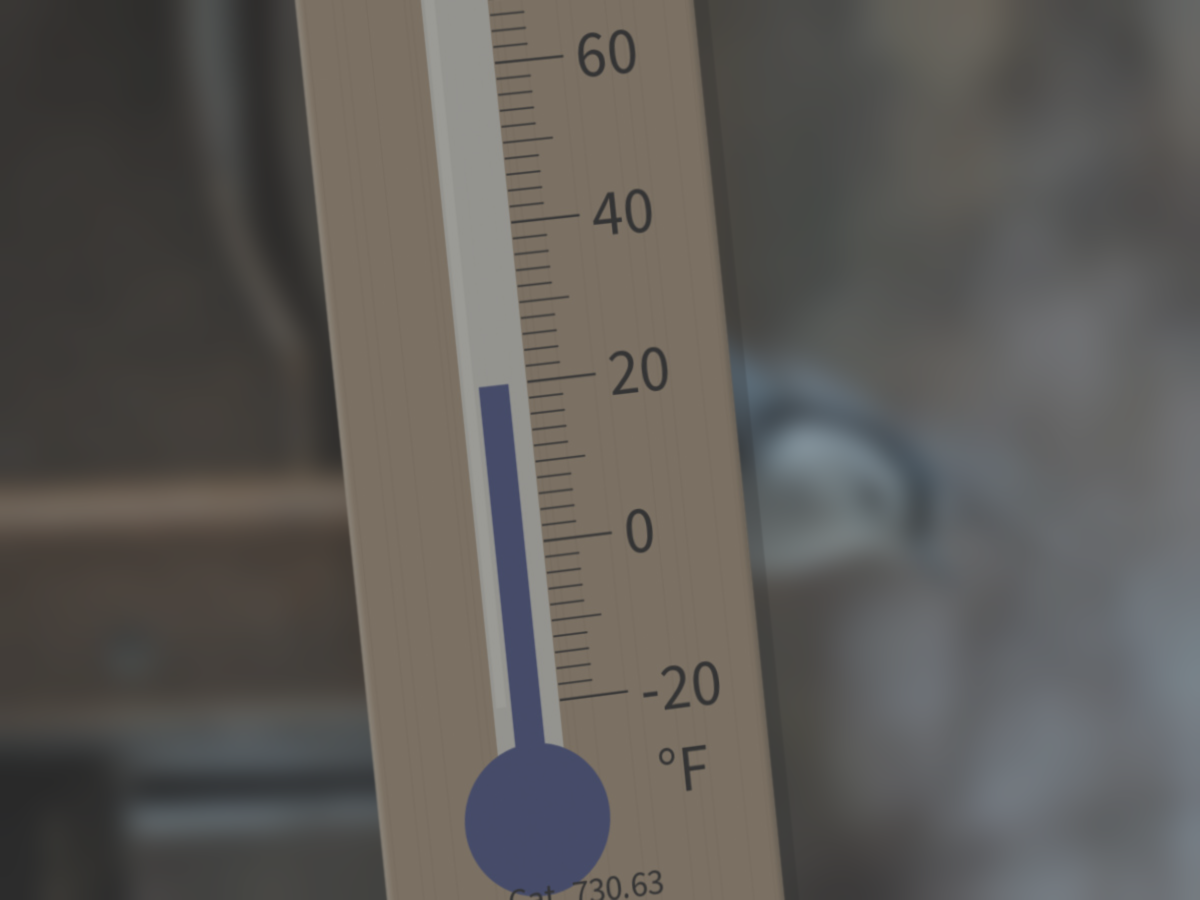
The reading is 20
